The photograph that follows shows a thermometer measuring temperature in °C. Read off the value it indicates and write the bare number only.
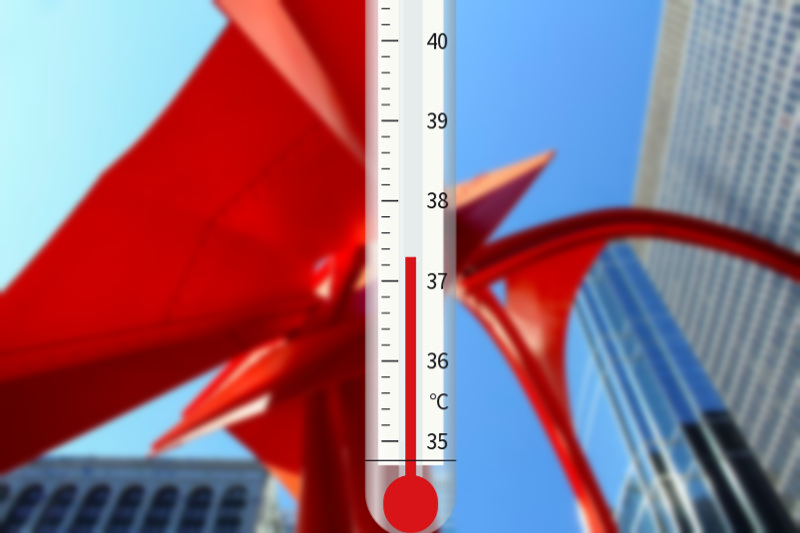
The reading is 37.3
